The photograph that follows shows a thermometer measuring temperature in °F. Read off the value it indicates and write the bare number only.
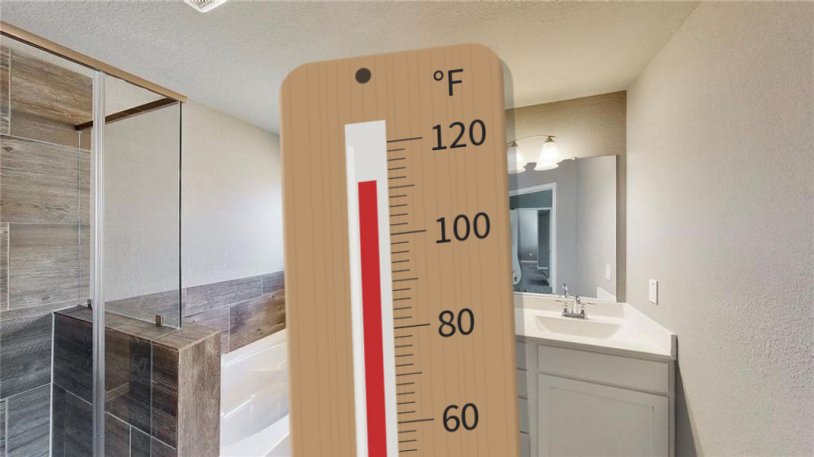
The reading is 112
